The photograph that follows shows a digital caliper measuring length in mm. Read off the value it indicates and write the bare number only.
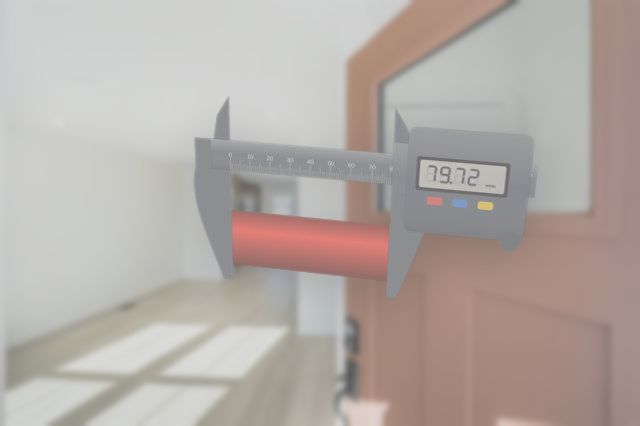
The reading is 79.72
